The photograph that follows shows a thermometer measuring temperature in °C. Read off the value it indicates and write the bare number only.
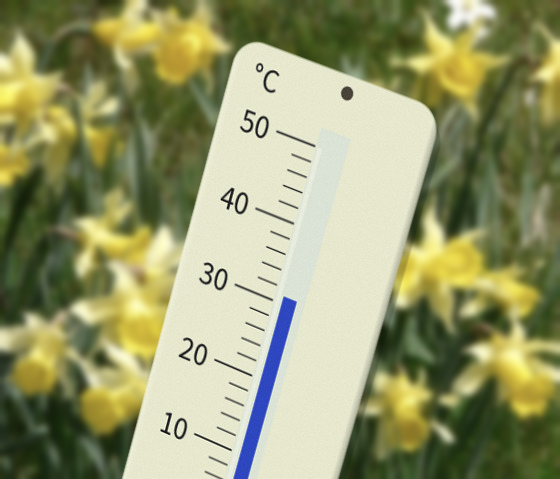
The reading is 31
